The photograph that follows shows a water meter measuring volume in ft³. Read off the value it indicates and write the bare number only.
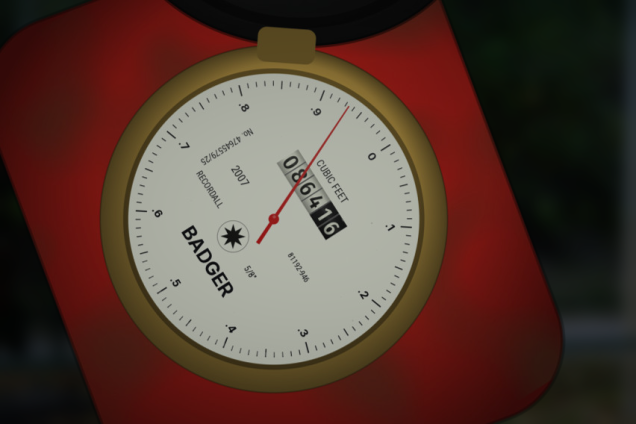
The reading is 86415.93
